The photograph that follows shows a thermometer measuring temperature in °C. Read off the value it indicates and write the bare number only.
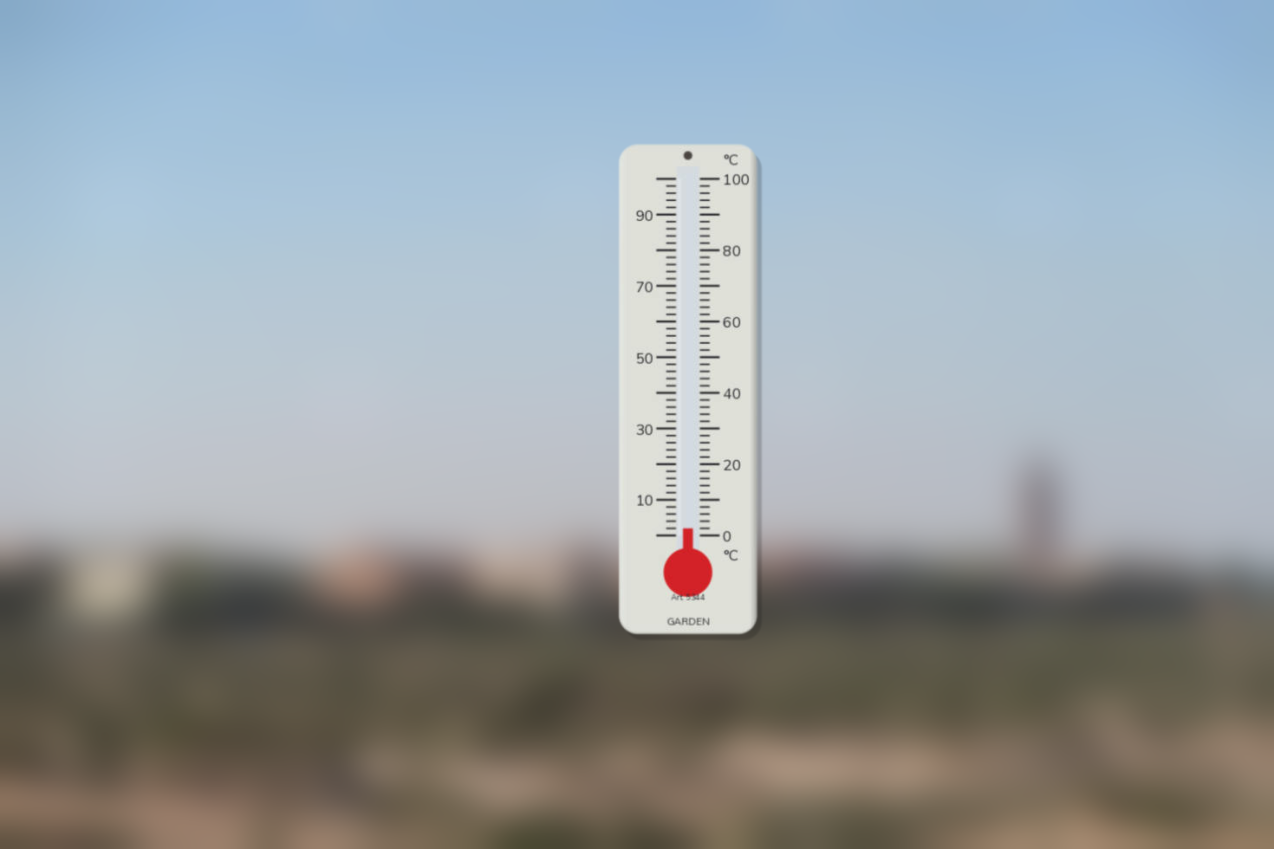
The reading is 2
